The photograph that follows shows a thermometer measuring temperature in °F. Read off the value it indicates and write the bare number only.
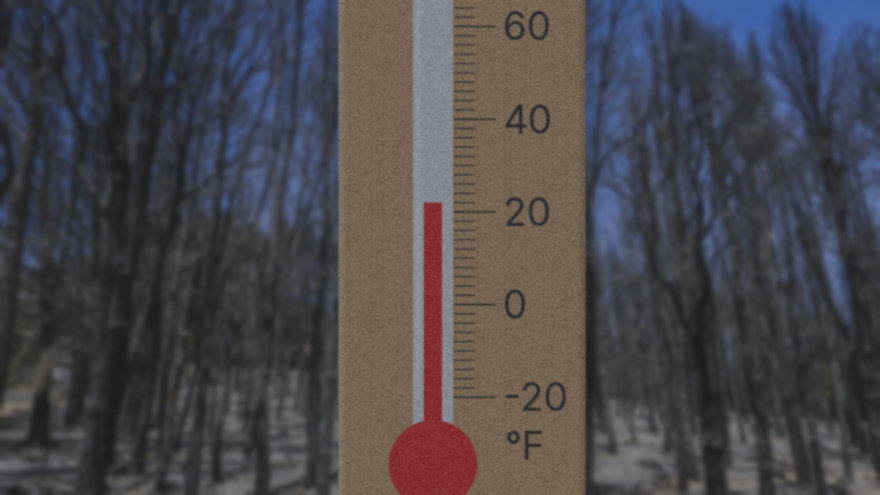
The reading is 22
